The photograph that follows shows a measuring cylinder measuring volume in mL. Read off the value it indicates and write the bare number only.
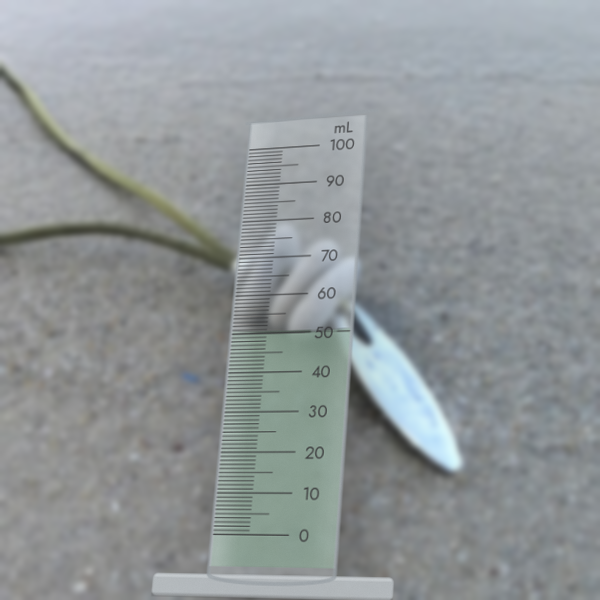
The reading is 50
